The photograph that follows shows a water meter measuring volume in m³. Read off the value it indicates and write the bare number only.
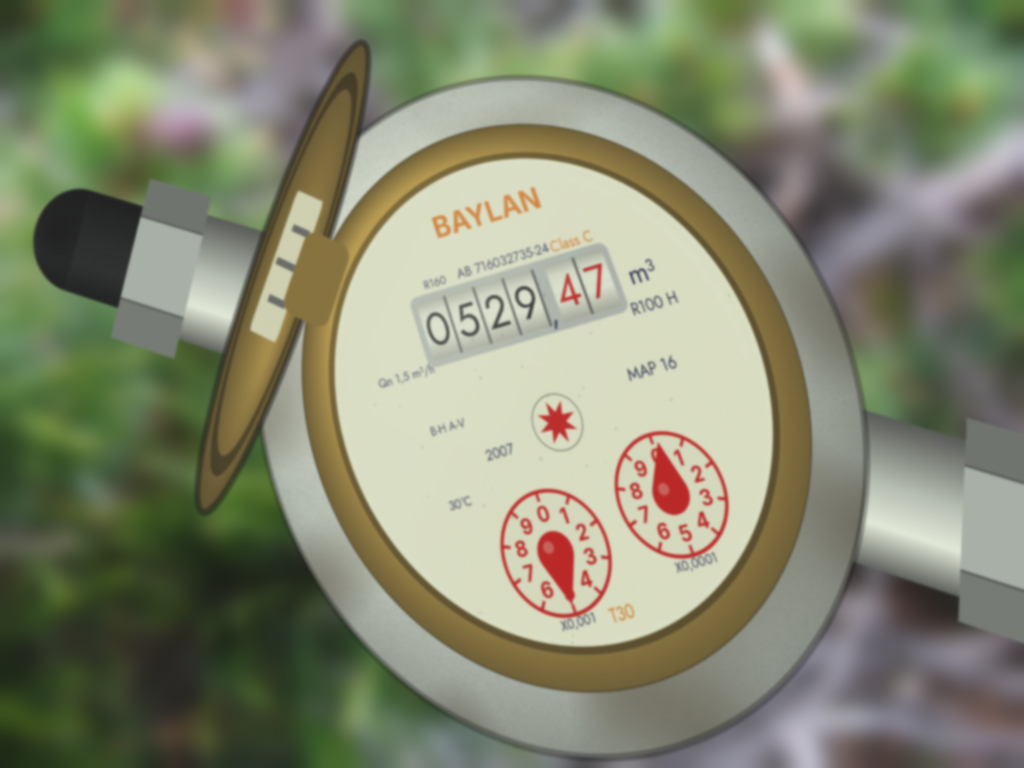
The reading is 529.4750
